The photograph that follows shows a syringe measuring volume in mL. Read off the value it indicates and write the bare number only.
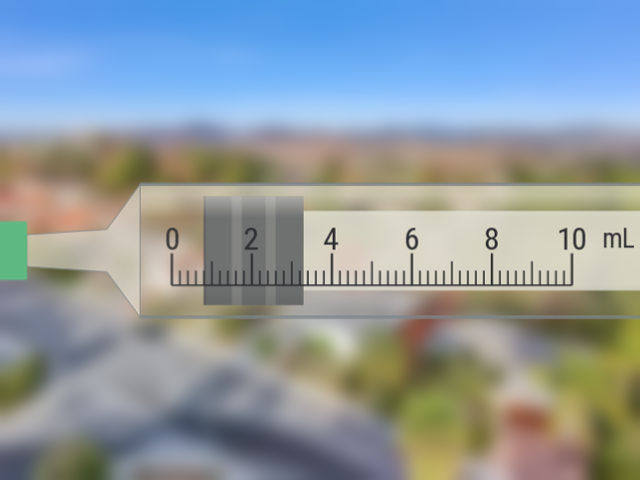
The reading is 0.8
